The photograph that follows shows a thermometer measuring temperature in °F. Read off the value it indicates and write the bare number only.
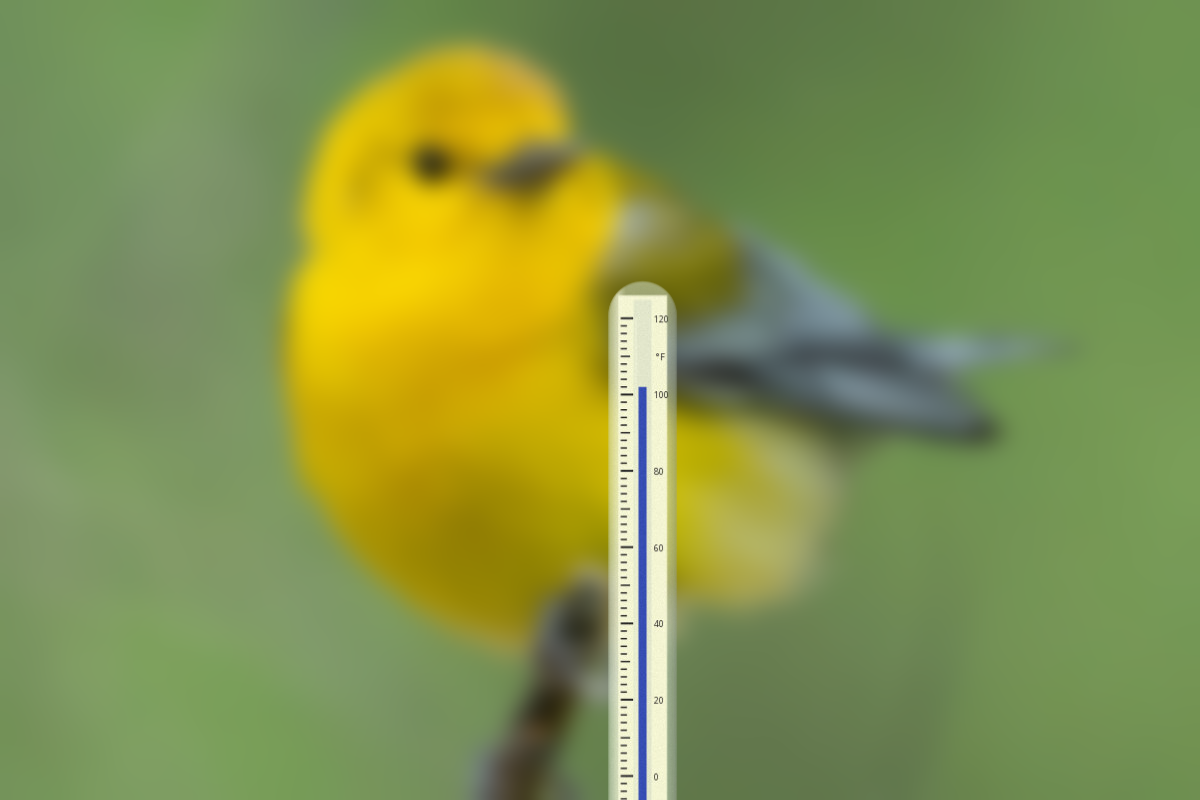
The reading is 102
